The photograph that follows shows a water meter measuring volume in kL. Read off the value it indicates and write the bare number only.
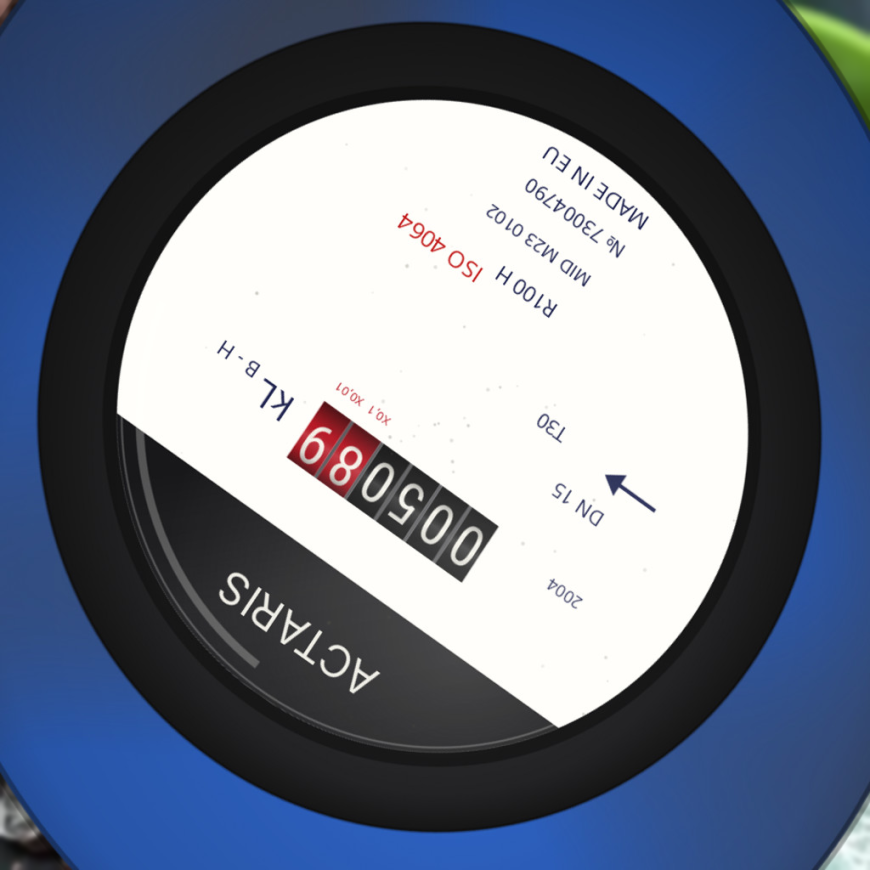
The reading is 50.89
